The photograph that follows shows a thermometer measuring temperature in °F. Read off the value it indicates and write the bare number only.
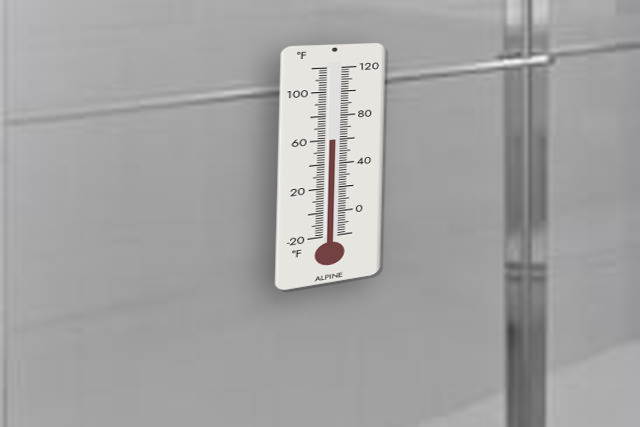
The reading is 60
